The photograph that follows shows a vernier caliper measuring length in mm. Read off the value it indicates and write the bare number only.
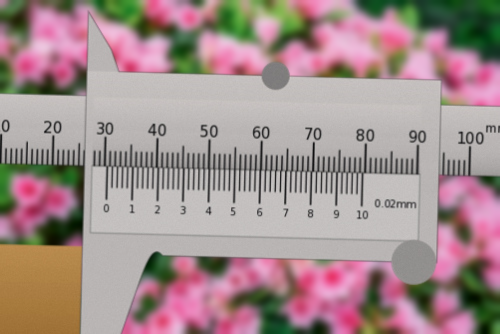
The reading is 30.5
